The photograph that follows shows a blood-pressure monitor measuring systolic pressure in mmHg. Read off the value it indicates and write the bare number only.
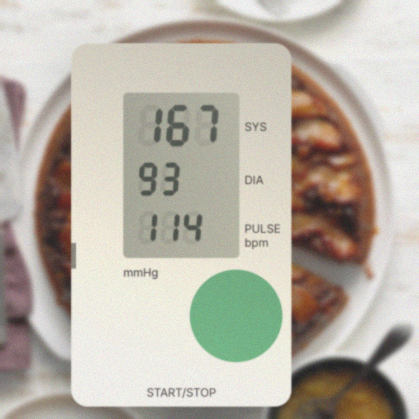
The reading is 167
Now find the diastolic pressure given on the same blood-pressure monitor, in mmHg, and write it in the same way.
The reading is 93
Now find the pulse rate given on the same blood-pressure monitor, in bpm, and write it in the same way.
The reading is 114
